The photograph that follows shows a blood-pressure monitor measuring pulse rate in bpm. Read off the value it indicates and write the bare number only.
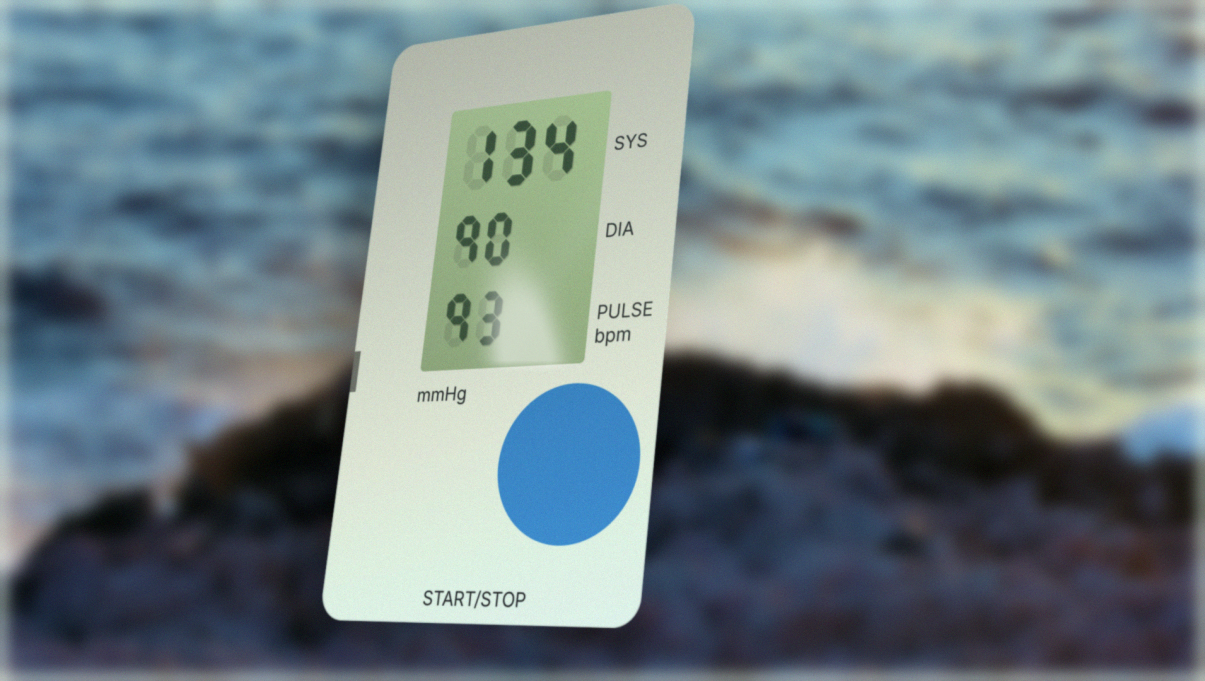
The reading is 93
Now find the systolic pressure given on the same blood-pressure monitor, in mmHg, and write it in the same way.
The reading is 134
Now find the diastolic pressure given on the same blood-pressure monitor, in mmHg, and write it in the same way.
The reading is 90
